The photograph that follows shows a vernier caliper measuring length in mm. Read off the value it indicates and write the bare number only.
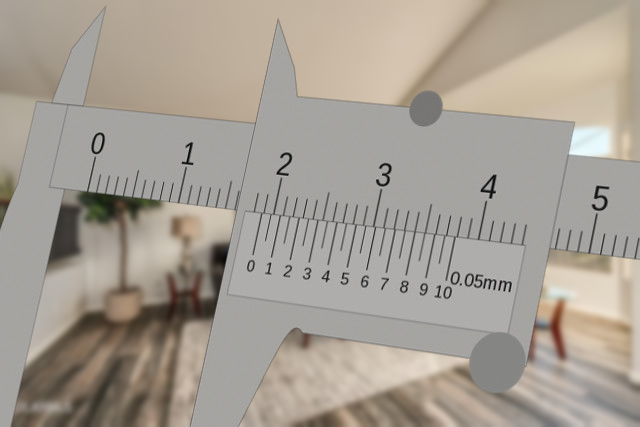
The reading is 18.8
